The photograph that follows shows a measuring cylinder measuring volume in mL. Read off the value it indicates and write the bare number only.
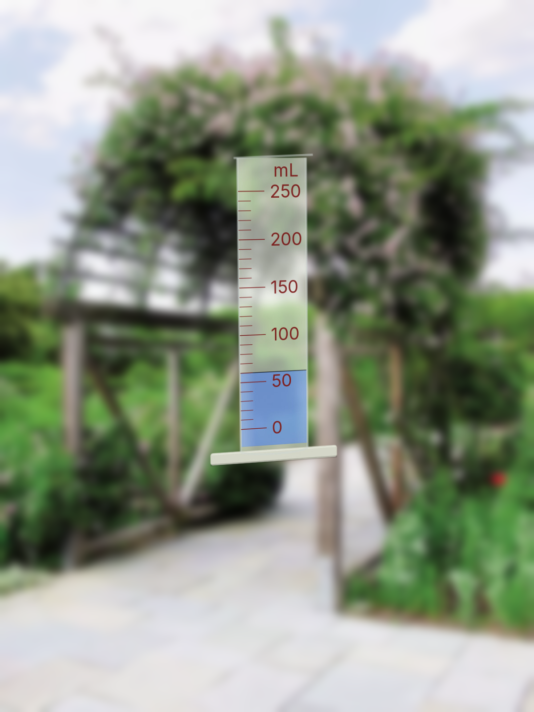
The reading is 60
